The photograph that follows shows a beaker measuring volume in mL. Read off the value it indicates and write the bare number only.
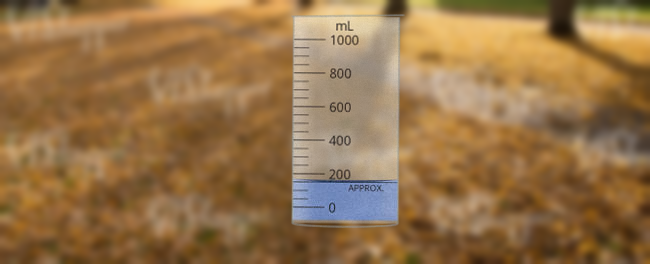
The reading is 150
